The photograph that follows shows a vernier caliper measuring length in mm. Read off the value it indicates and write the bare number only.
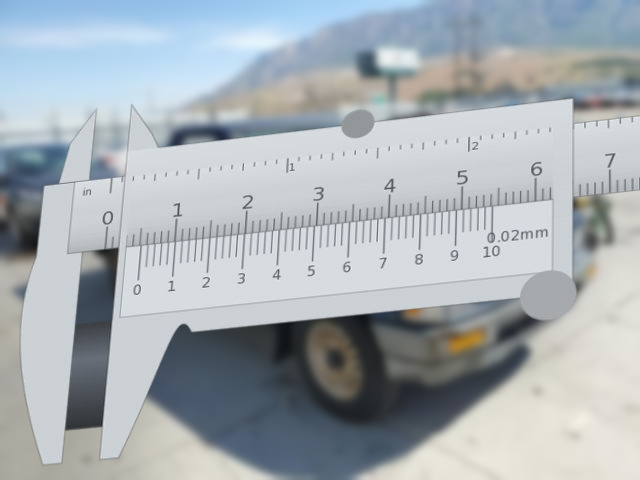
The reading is 5.2
